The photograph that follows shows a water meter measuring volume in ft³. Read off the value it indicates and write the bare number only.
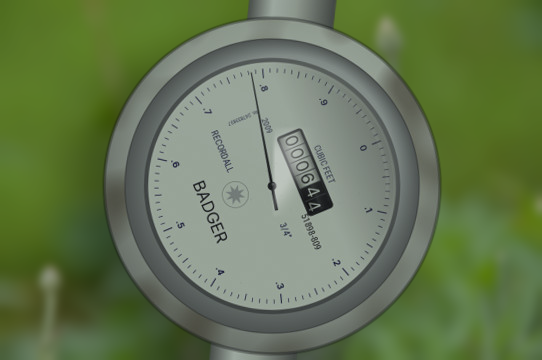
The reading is 643.78
